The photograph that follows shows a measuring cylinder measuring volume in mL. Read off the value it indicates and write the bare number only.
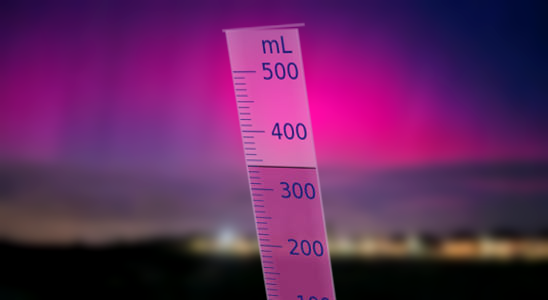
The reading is 340
